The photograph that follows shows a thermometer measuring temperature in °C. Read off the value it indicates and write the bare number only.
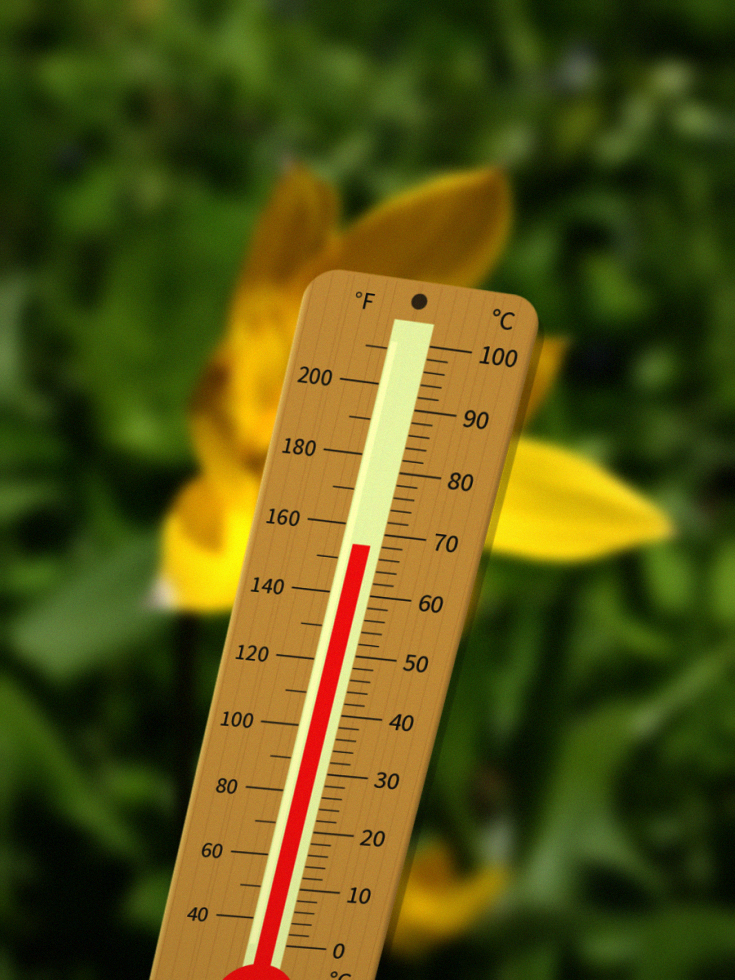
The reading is 68
